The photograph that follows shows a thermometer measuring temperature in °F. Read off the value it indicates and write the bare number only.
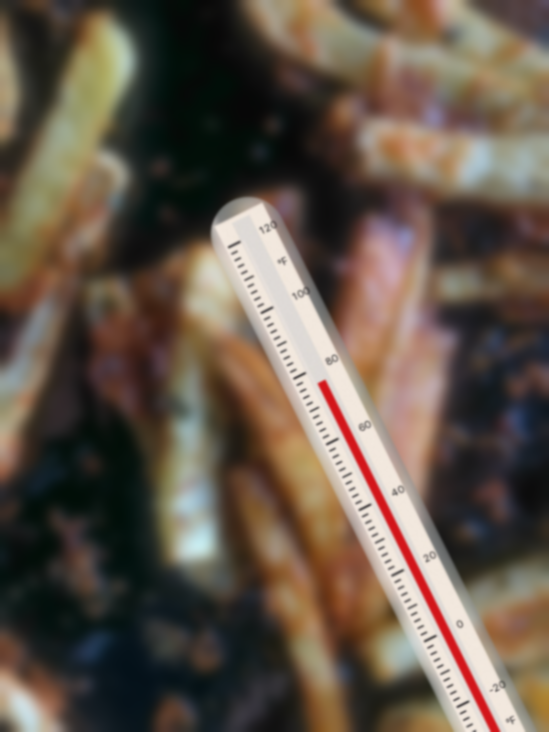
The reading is 76
